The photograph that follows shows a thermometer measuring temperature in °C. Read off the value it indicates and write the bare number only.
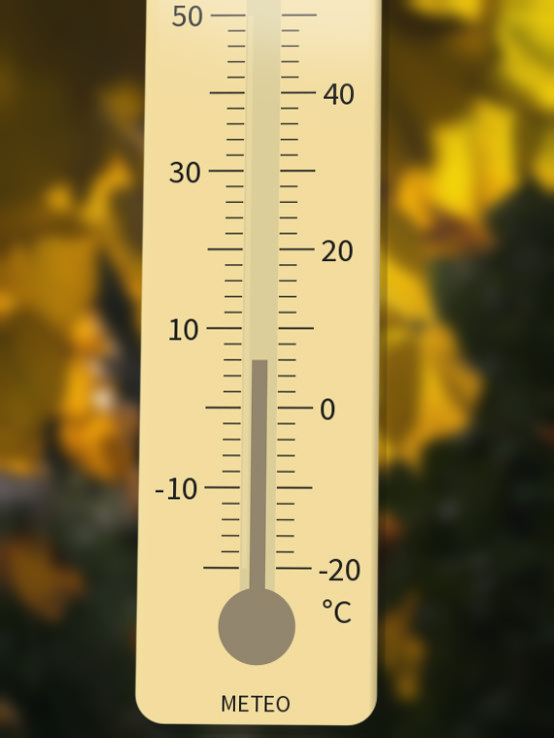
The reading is 6
